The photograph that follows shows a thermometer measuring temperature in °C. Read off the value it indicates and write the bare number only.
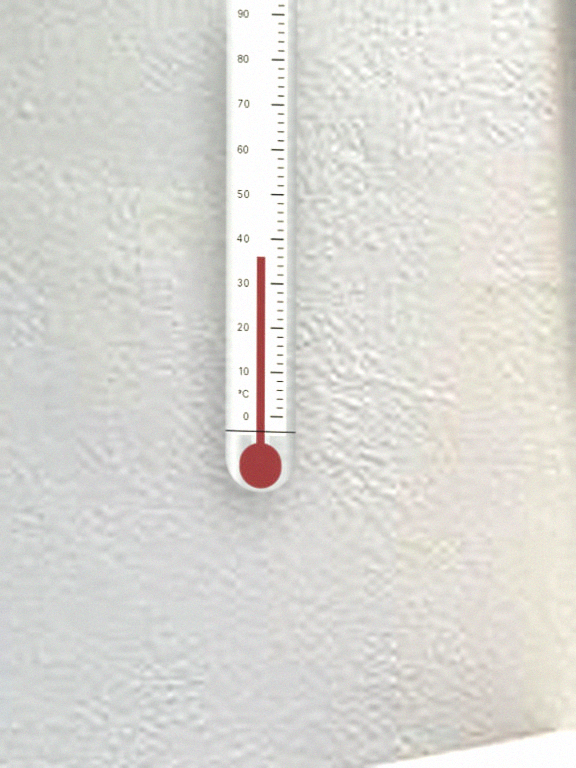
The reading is 36
